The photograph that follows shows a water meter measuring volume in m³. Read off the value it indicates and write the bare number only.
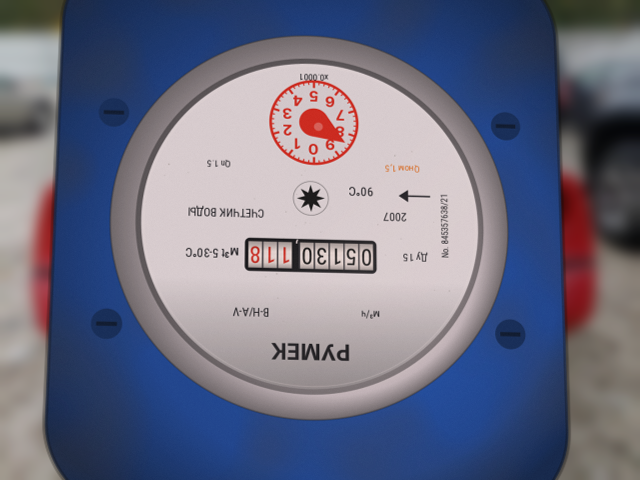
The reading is 5130.1188
